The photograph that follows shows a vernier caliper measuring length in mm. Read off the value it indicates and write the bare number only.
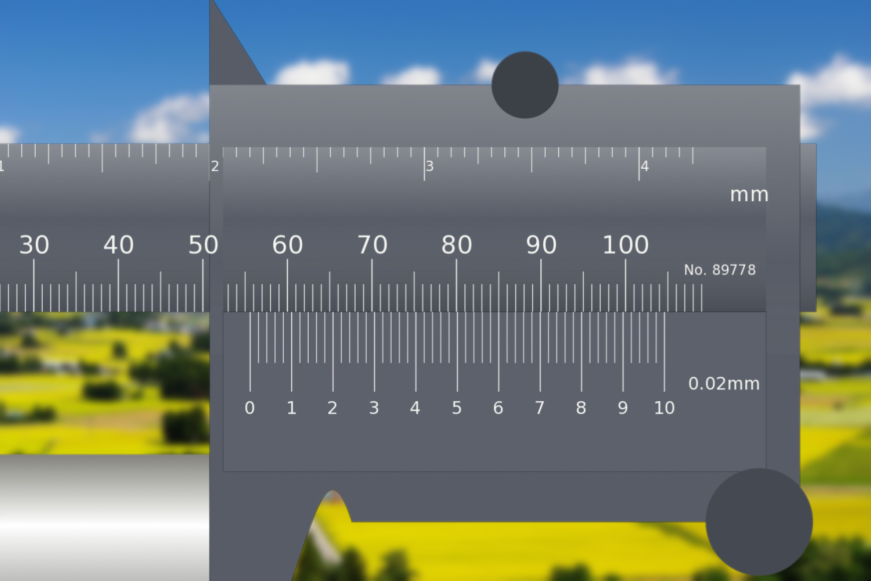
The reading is 55.6
